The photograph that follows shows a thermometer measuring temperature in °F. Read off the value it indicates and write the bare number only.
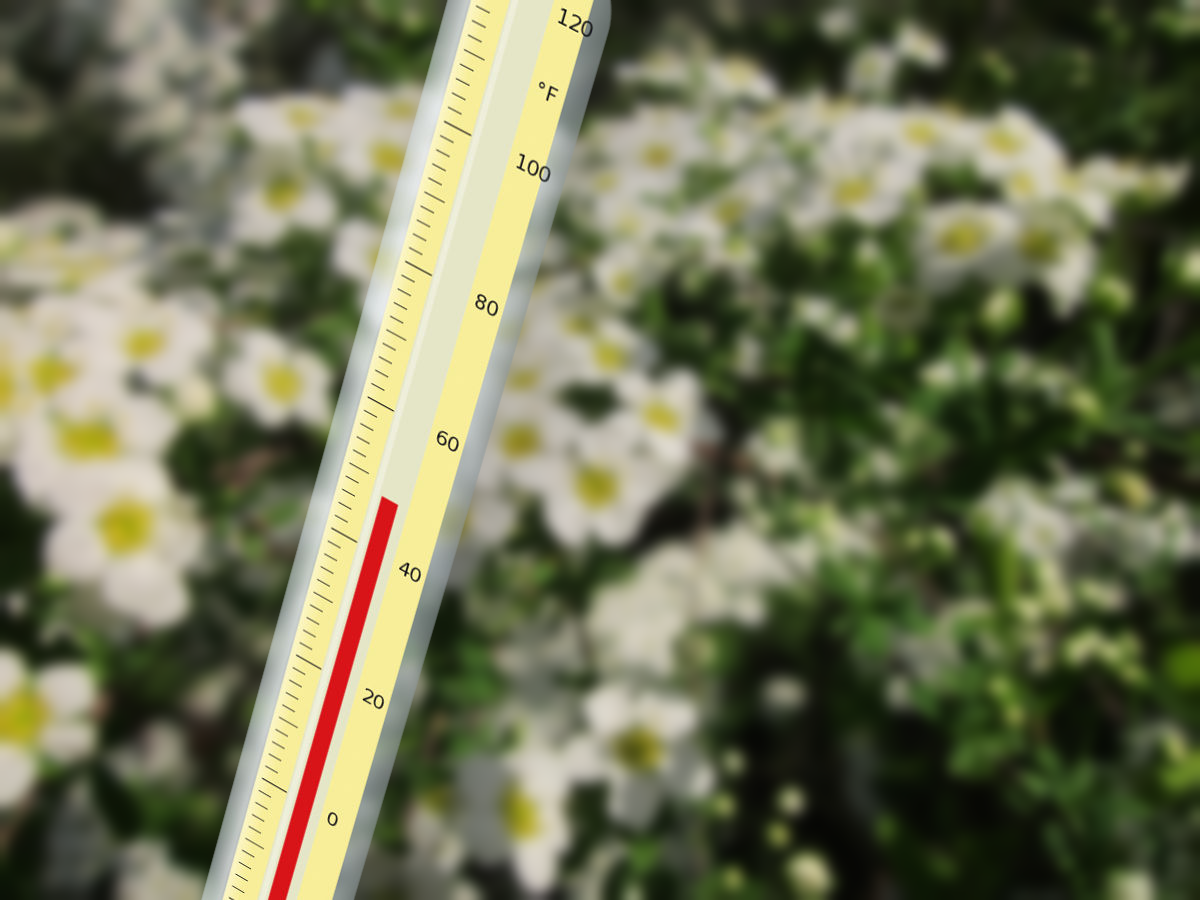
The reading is 48
